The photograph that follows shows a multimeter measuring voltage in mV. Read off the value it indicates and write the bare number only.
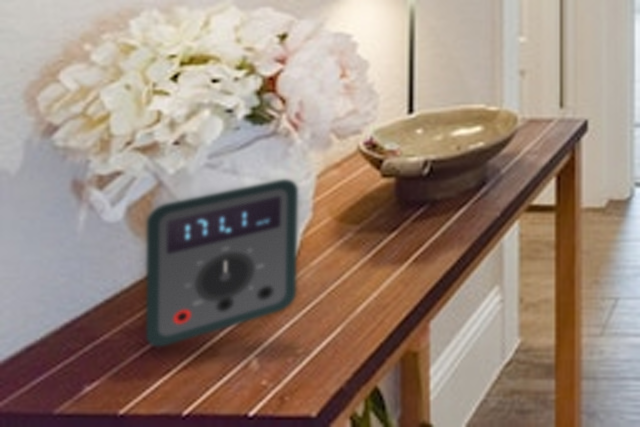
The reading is 171.1
